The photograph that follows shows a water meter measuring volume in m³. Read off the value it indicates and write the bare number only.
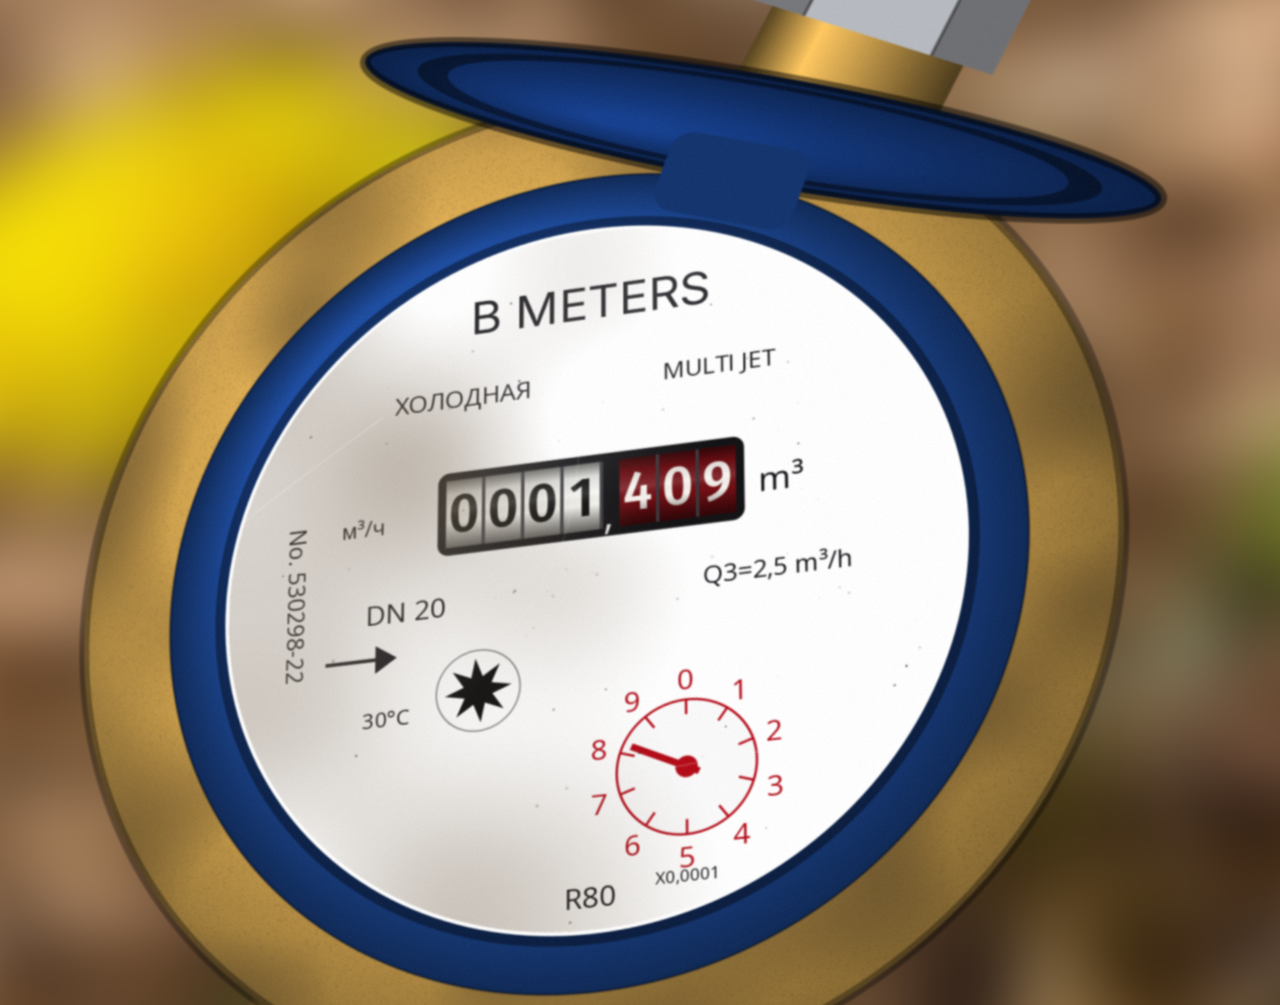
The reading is 1.4098
